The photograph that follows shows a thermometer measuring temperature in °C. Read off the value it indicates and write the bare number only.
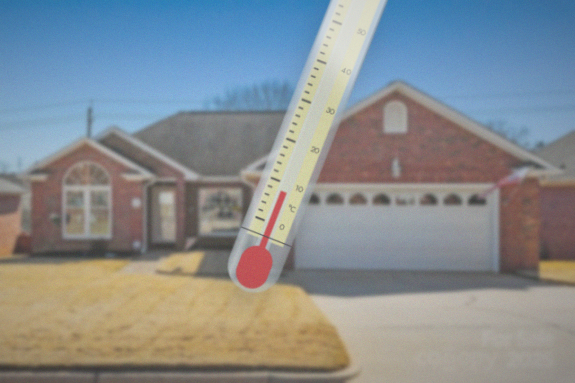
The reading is 8
